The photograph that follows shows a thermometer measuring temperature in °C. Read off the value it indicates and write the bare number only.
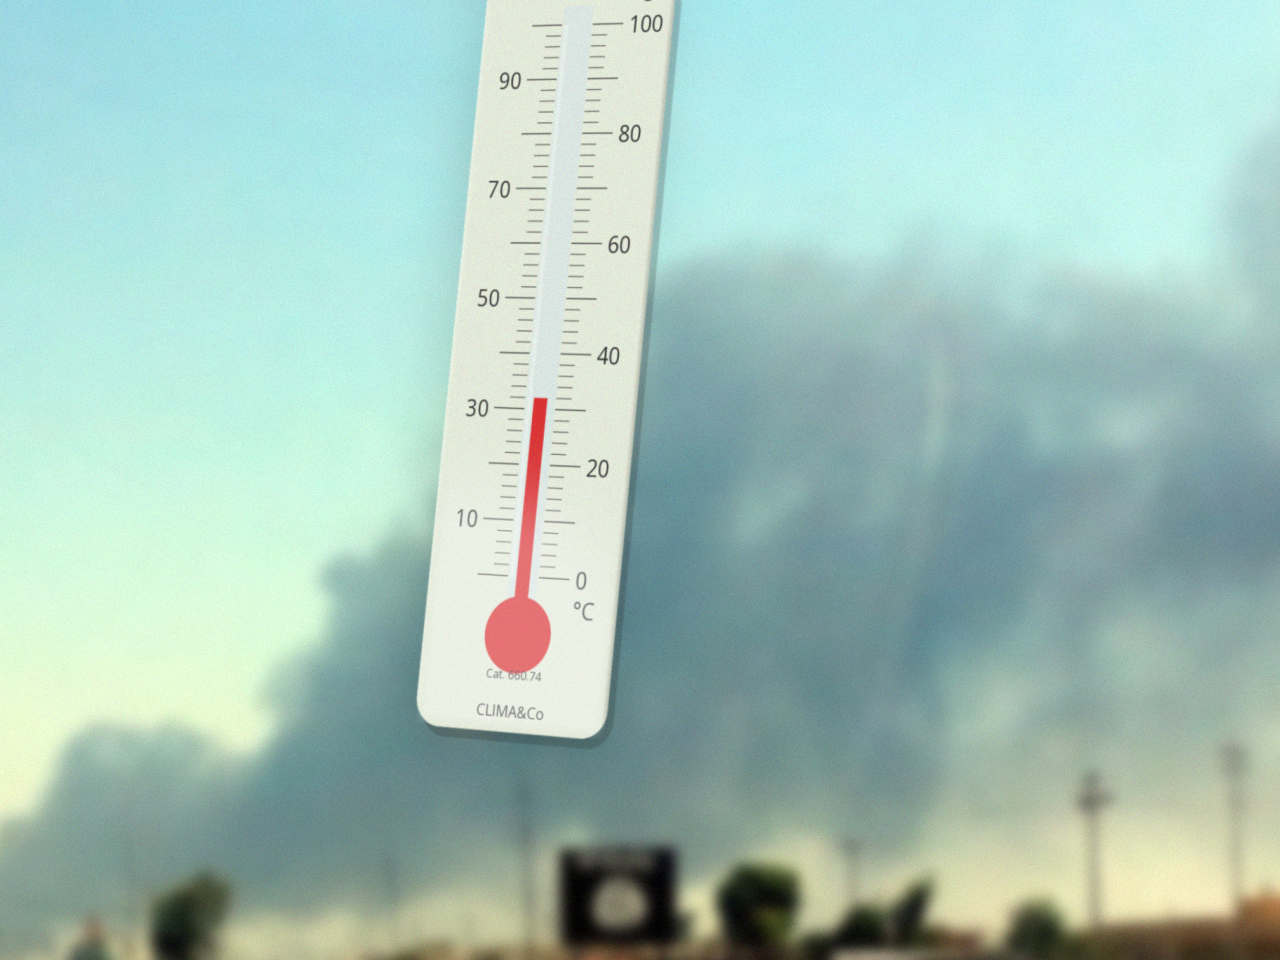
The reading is 32
